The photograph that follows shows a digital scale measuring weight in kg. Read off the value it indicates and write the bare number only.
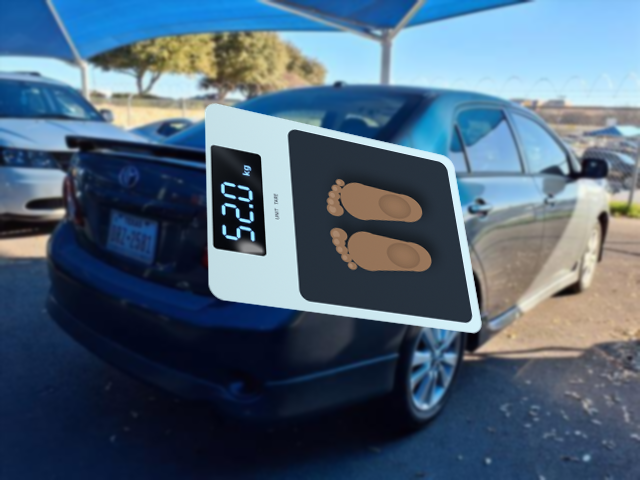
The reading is 52.0
